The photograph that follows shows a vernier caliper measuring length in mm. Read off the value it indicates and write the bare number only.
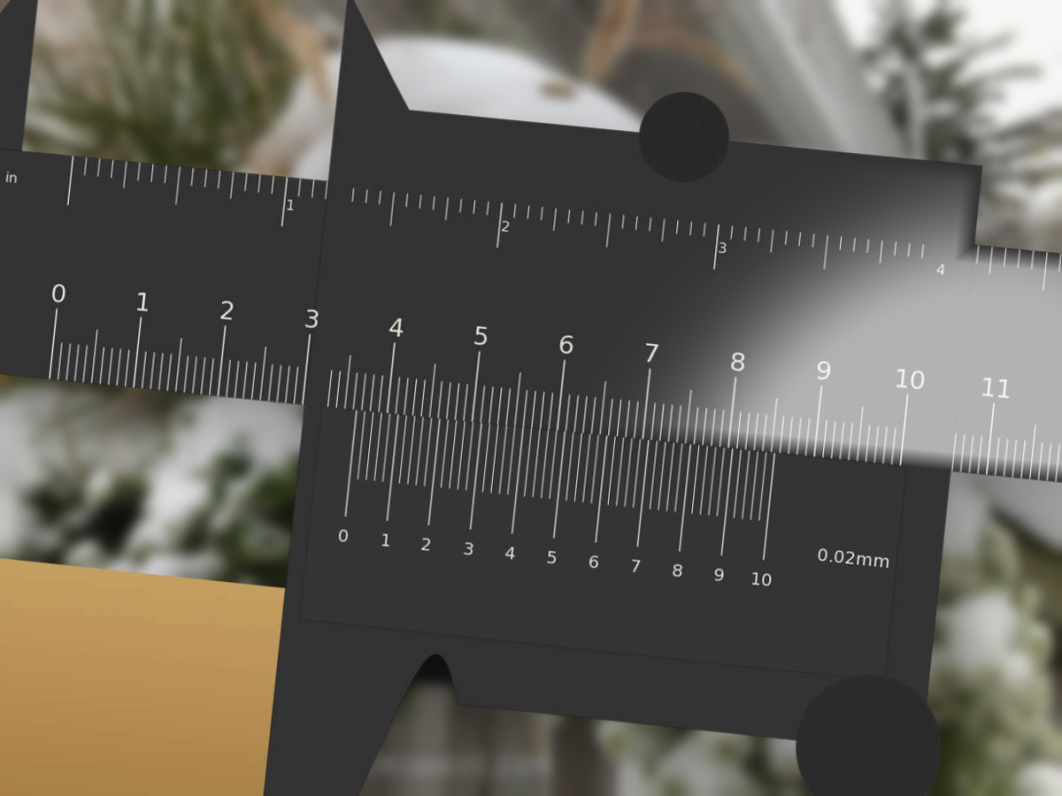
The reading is 36.4
